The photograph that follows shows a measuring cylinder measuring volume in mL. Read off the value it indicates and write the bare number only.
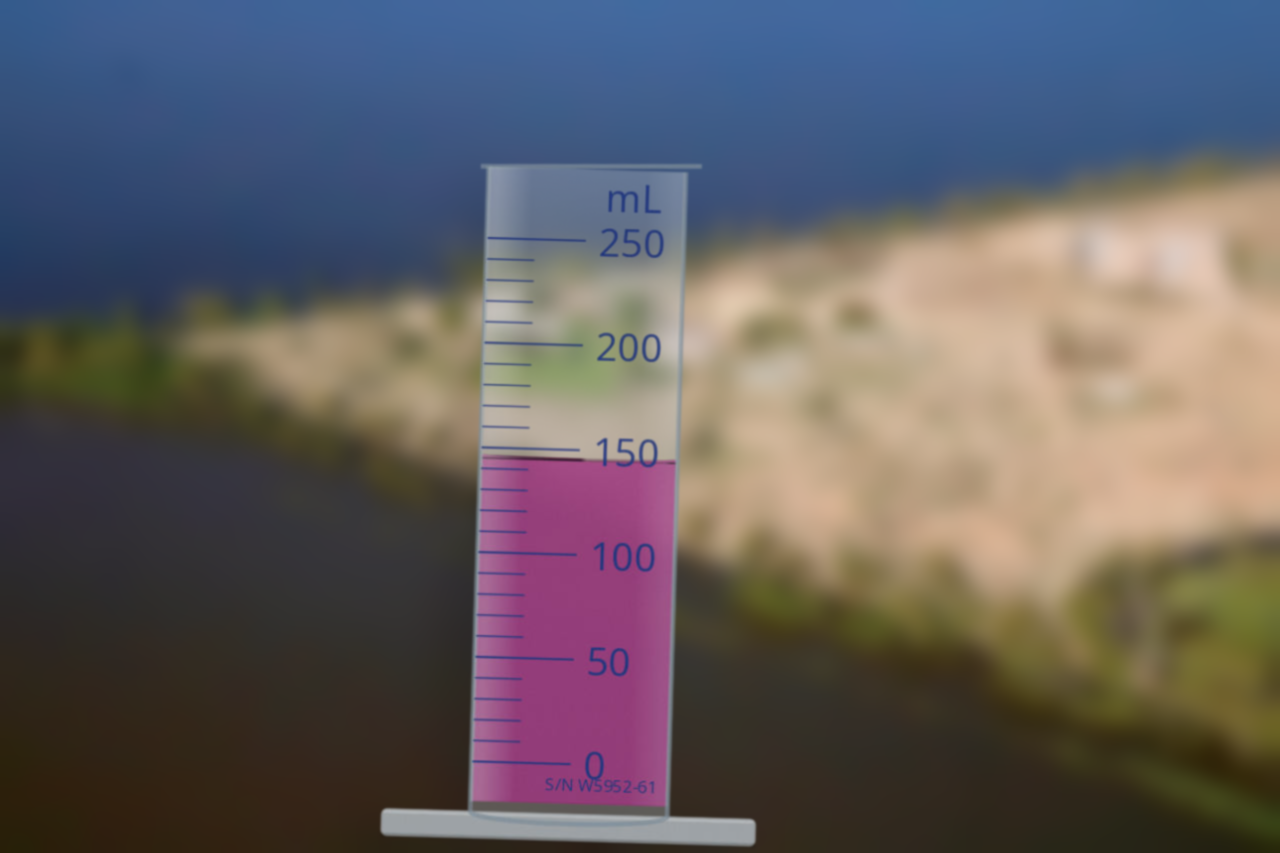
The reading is 145
